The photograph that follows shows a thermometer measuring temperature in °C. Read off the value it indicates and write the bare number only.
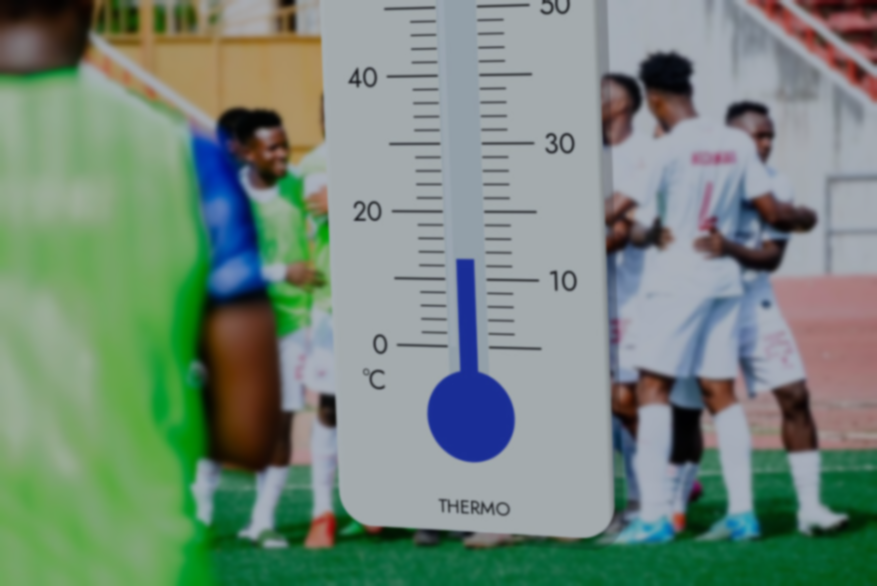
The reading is 13
